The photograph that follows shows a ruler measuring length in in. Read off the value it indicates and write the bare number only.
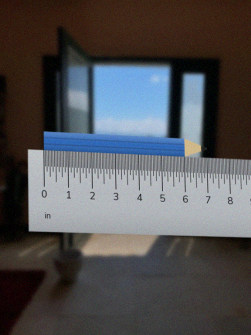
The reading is 7
